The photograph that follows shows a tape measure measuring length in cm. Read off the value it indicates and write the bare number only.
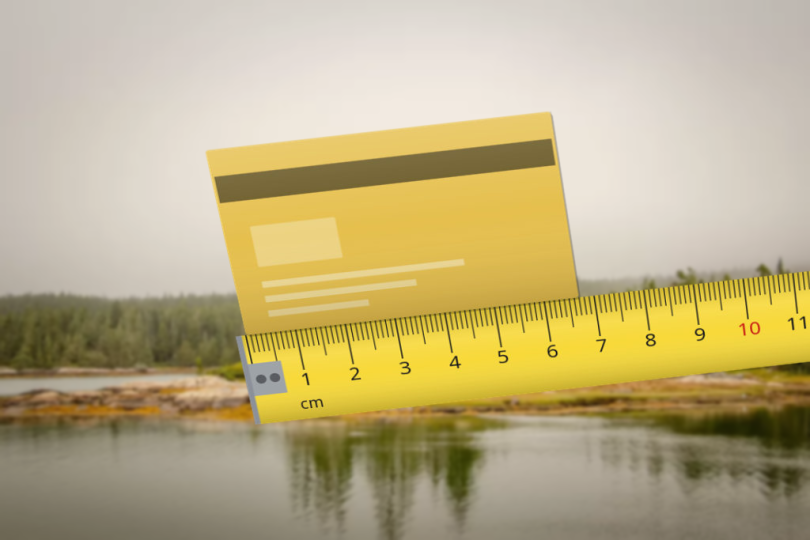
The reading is 6.7
